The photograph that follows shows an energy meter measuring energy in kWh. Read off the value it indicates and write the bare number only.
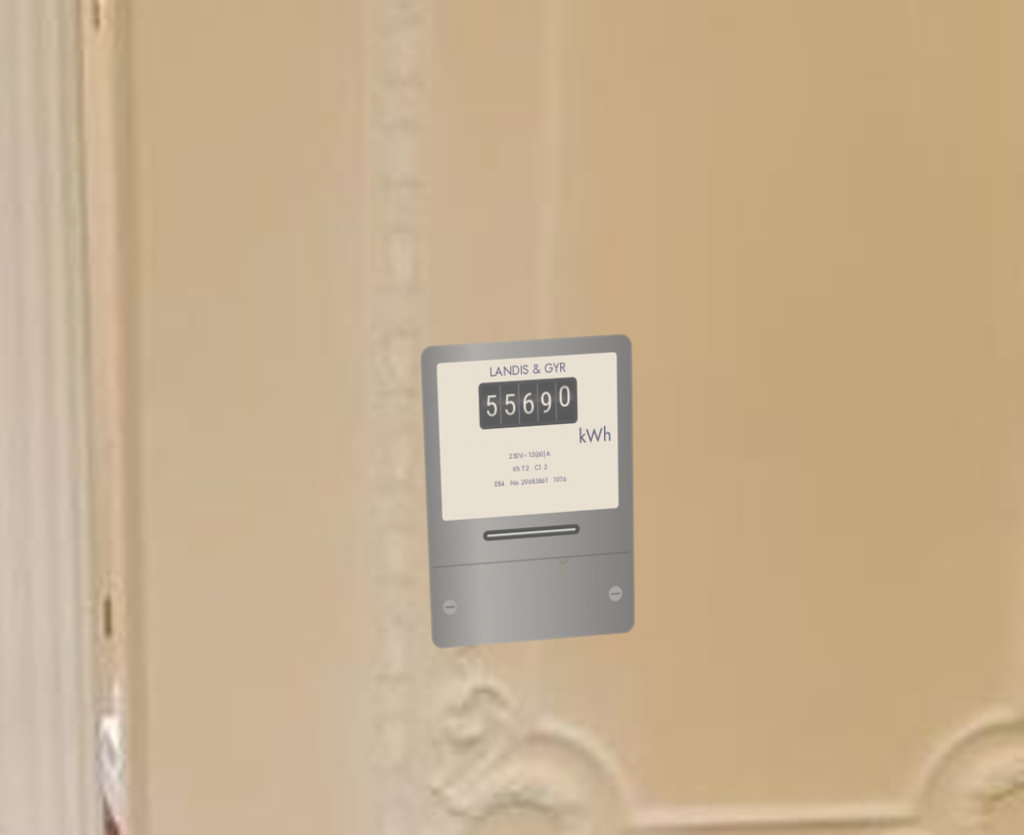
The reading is 55690
